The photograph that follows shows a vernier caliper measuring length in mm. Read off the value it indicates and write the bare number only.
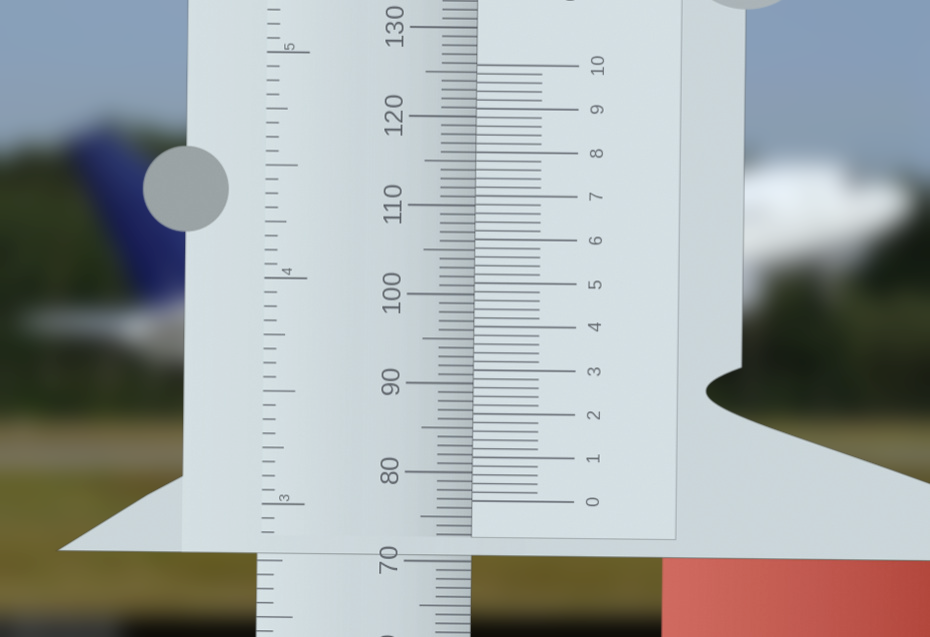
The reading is 76.8
